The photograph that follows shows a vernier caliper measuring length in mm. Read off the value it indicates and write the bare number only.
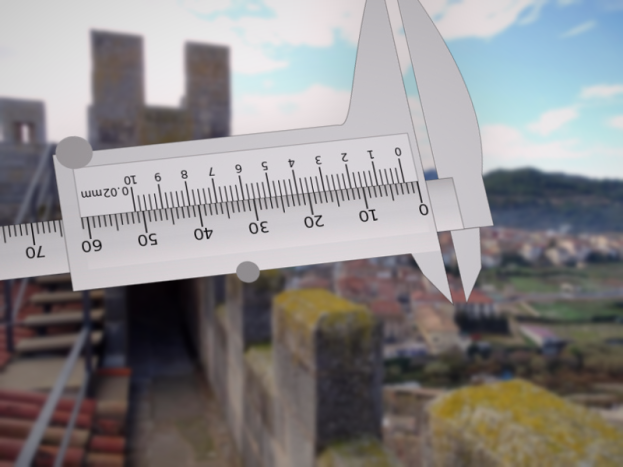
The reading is 2.4
